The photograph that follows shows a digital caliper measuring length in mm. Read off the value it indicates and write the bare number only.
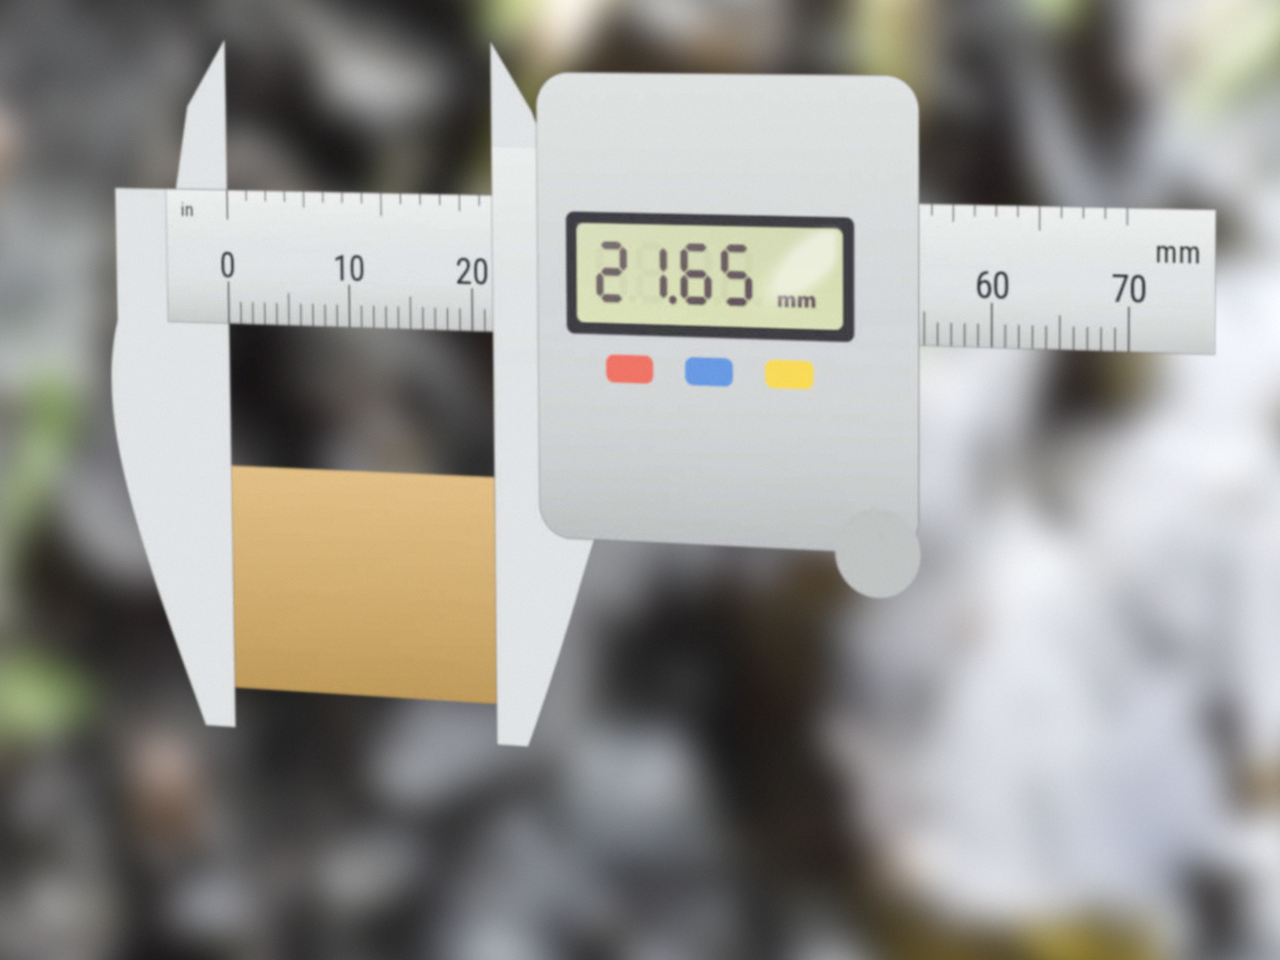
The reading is 21.65
